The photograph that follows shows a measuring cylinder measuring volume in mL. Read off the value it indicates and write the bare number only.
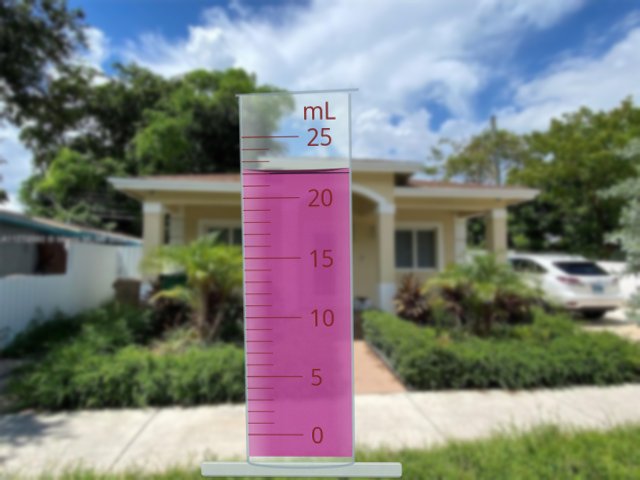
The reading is 22
